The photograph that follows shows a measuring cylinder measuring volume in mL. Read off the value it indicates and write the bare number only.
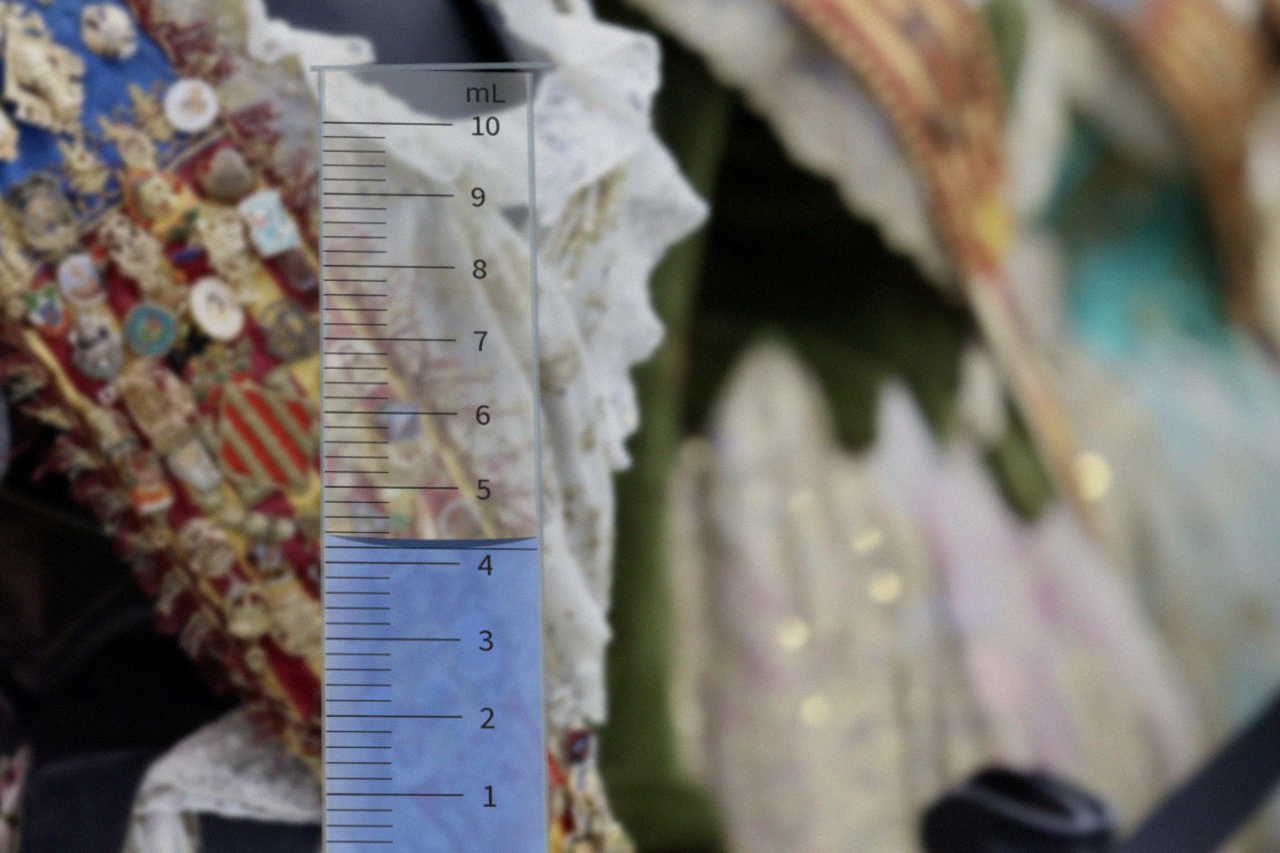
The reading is 4.2
